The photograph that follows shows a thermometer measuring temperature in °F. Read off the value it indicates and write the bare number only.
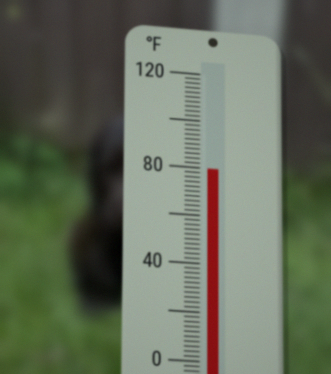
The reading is 80
